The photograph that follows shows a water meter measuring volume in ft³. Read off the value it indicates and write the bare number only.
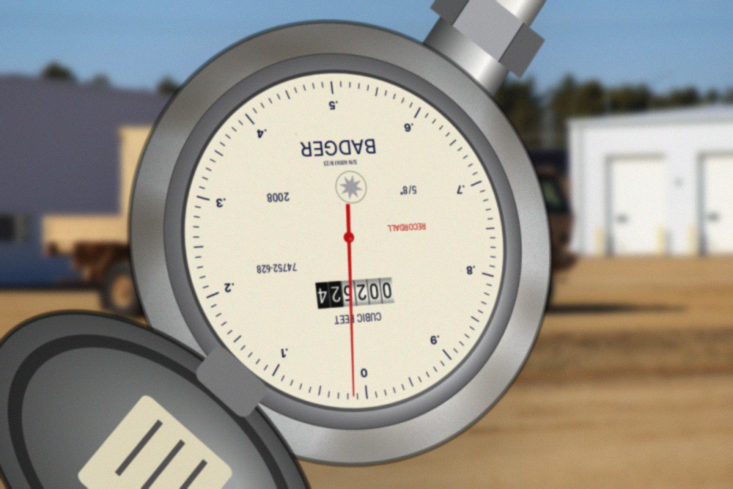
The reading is 2524.01
